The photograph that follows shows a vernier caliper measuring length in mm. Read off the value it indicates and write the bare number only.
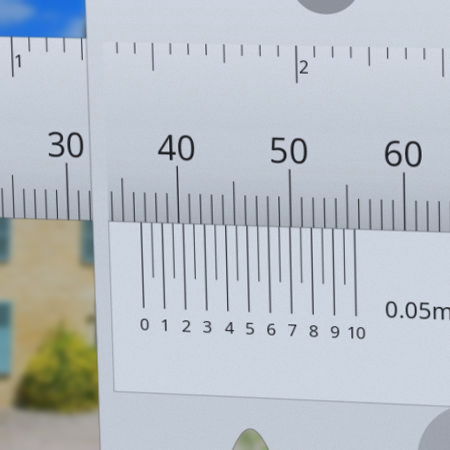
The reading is 36.6
